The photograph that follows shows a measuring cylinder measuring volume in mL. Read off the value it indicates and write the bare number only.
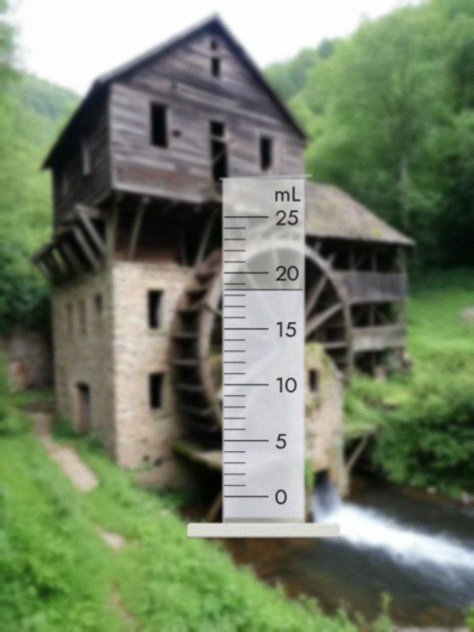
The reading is 18.5
